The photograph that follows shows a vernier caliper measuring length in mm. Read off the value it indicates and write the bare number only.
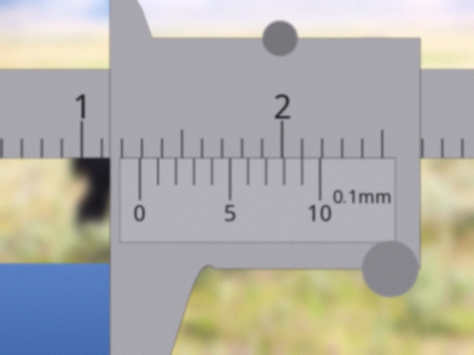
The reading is 12.9
